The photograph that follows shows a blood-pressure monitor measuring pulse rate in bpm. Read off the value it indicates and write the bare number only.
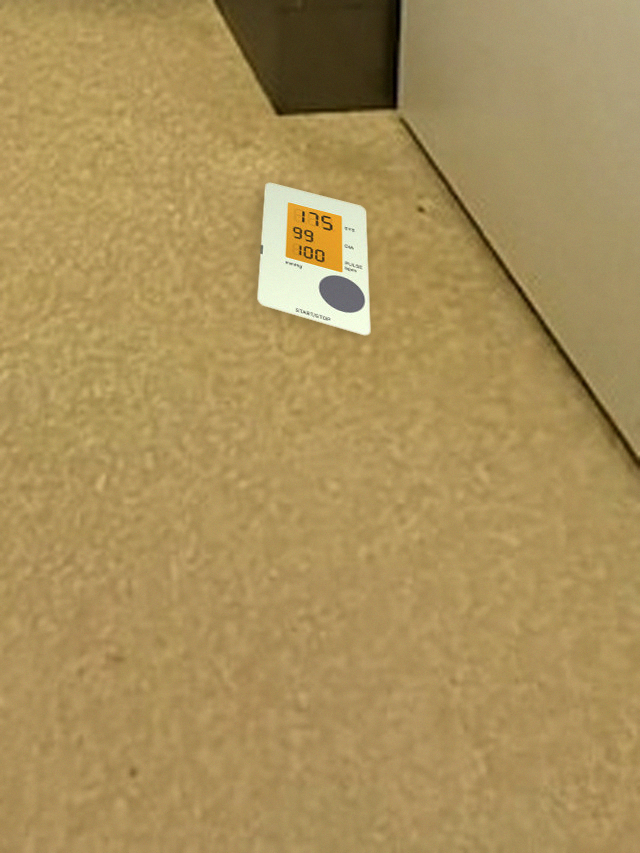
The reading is 100
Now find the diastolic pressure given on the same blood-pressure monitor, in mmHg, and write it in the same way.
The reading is 99
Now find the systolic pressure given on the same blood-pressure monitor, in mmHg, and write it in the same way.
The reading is 175
